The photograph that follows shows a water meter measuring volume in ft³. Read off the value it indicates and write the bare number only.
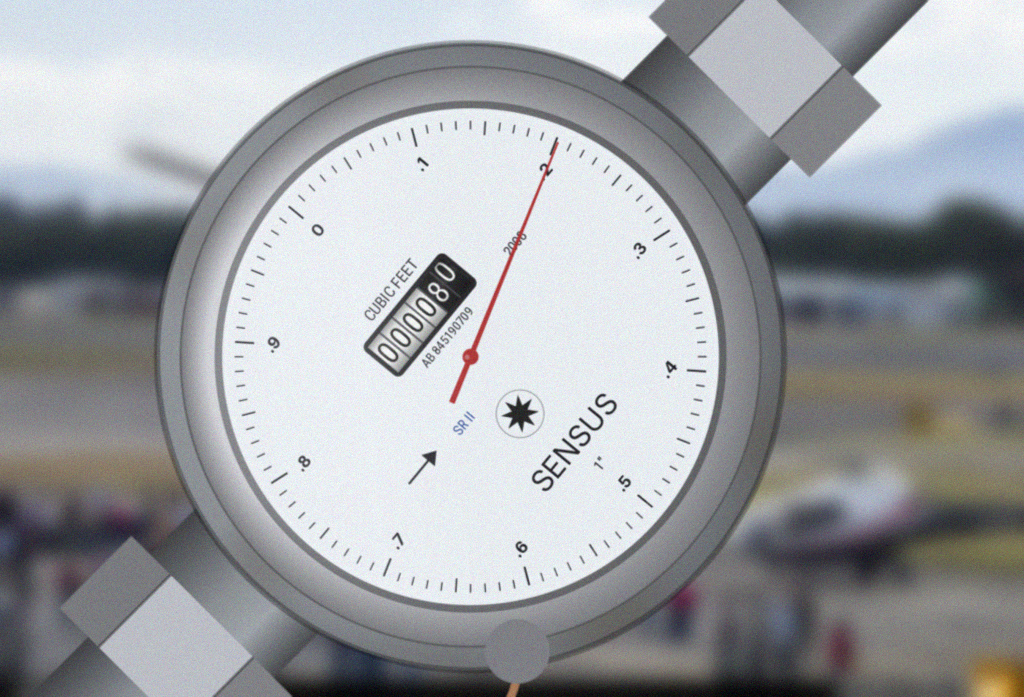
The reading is 80.20
